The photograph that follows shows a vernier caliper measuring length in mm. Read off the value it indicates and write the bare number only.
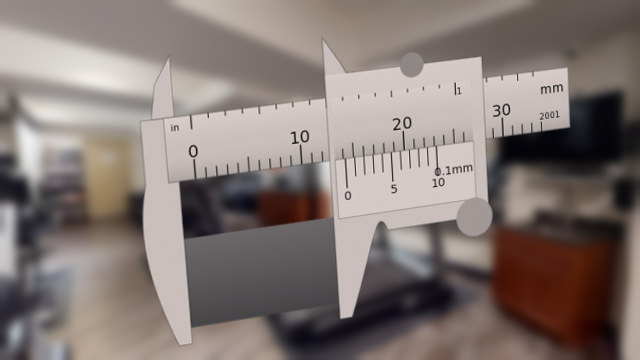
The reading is 14.2
